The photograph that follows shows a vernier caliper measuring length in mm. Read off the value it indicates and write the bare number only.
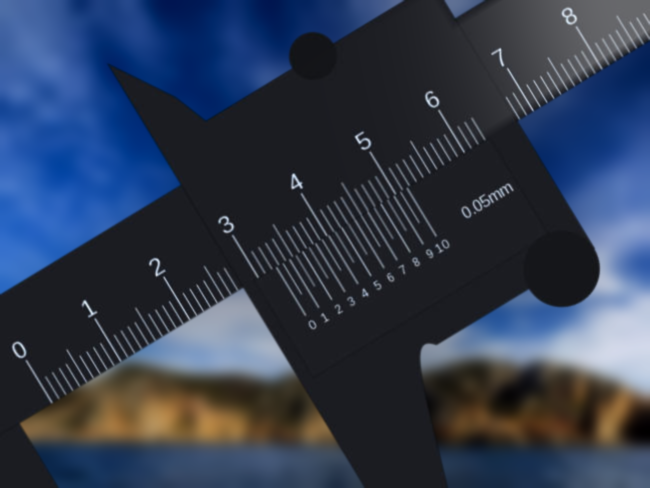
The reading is 32.6
